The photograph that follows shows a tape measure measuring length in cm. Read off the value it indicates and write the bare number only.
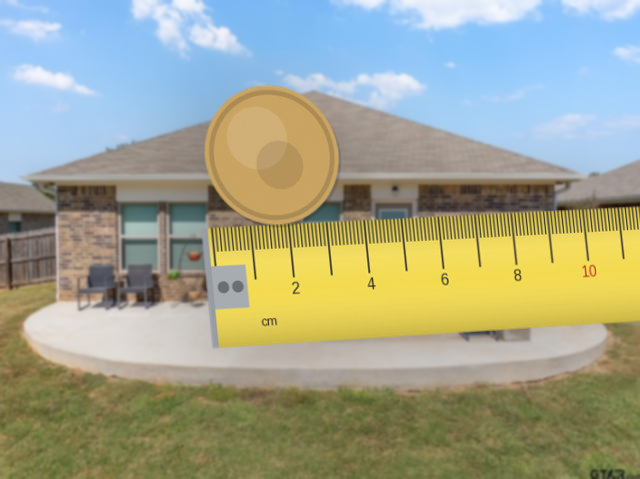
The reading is 3.5
